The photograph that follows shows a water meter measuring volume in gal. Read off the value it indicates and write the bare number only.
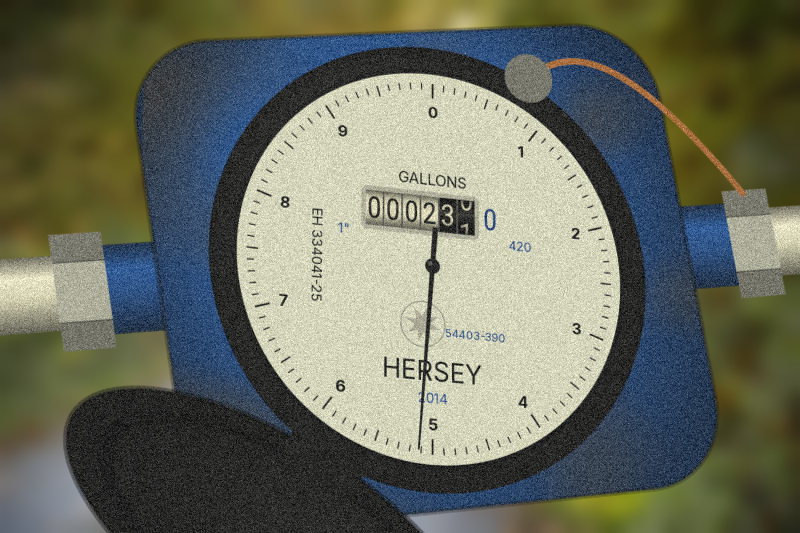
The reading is 2305.1
